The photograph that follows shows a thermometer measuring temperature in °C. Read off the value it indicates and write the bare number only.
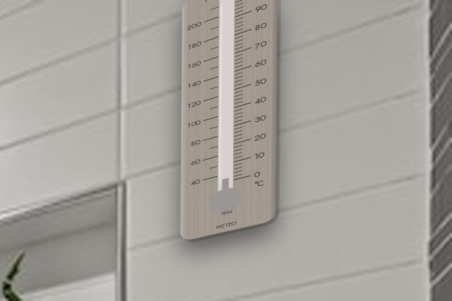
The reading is 2
